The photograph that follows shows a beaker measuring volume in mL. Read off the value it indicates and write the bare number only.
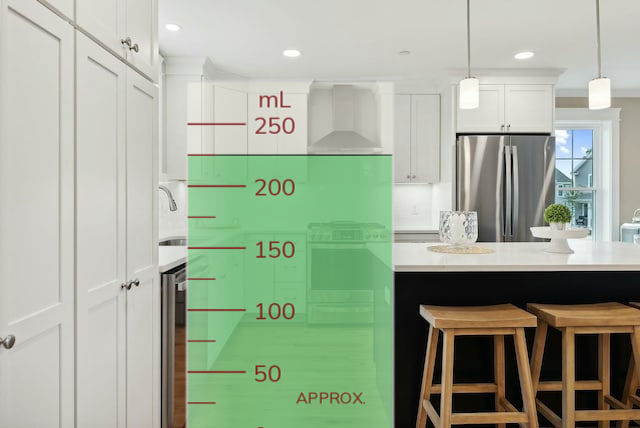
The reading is 225
